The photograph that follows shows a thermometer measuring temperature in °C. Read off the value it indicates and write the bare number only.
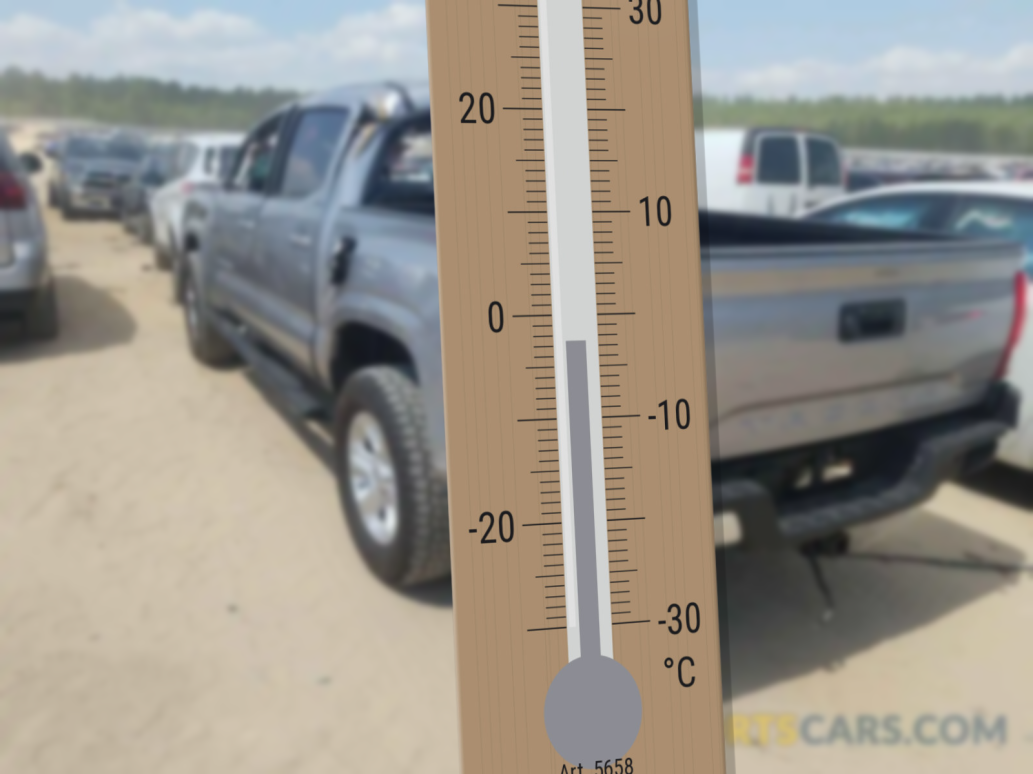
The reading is -2.5
